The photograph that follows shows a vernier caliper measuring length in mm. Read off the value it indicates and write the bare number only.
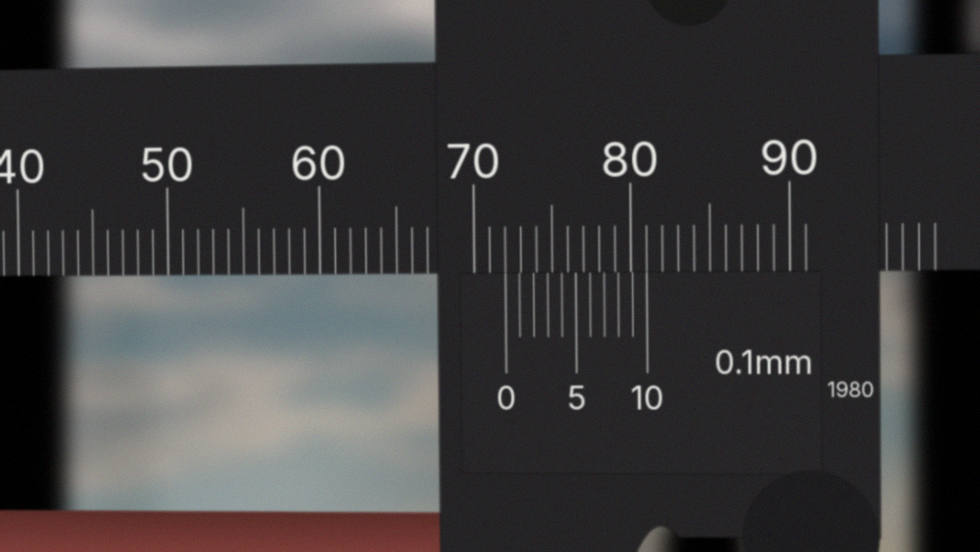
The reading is 72.0
